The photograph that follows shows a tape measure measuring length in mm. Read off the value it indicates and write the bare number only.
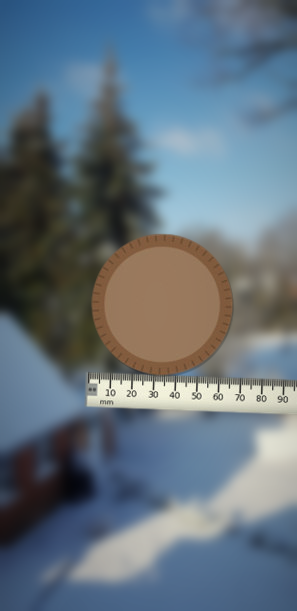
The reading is 65
